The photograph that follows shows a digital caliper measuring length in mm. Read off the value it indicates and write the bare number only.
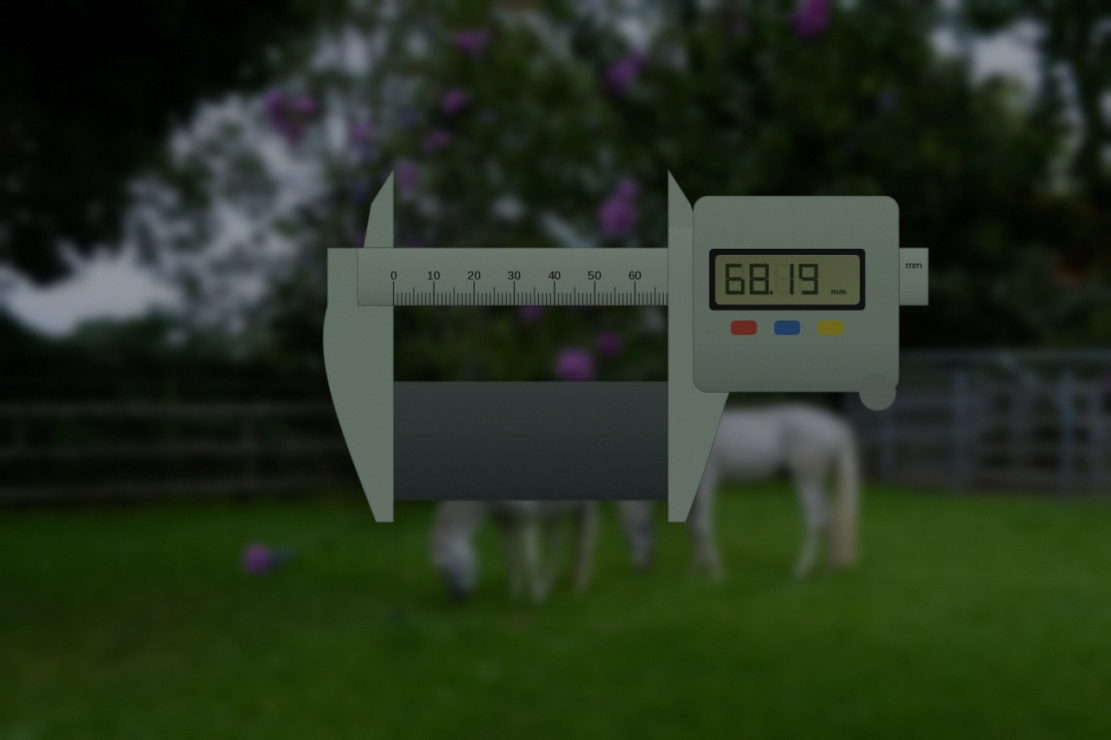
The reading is 68.19
